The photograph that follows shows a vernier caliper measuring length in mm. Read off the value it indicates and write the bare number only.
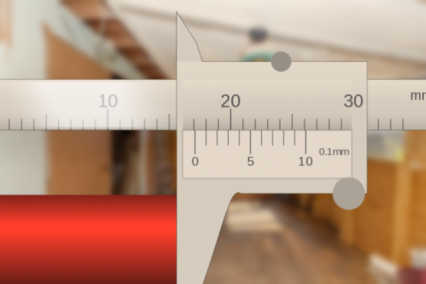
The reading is 17.1
